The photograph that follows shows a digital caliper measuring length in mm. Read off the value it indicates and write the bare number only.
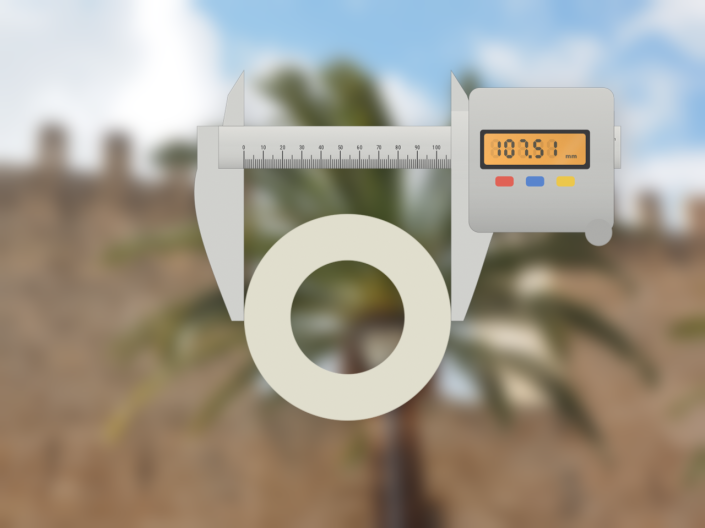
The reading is 107.51
